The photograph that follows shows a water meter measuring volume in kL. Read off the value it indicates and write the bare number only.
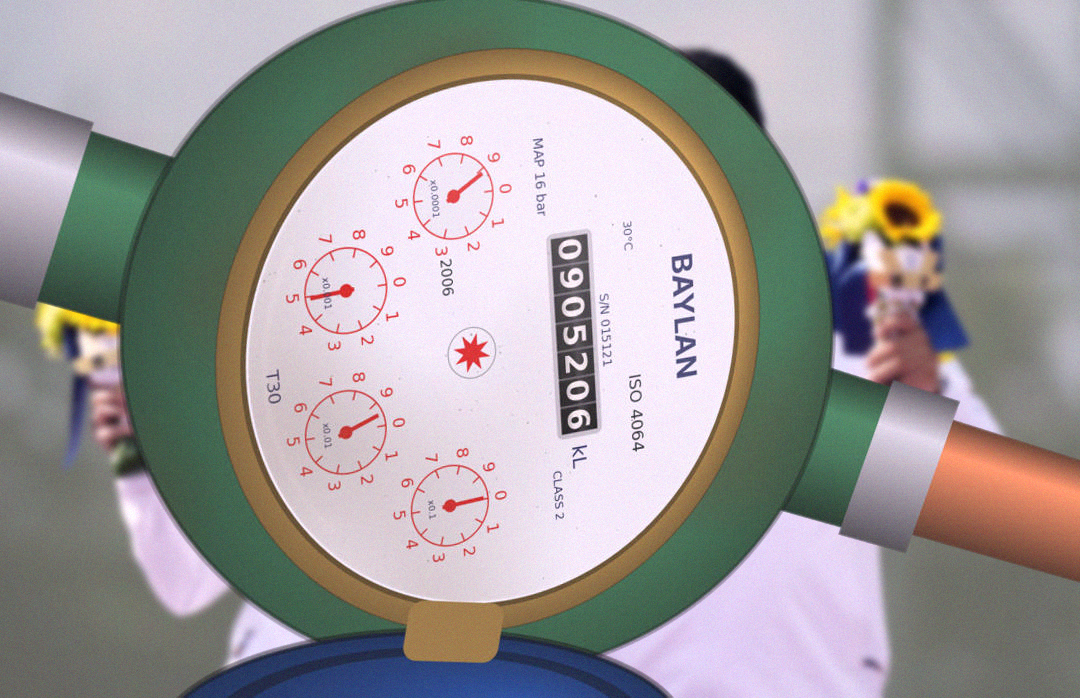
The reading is 905205.9949
